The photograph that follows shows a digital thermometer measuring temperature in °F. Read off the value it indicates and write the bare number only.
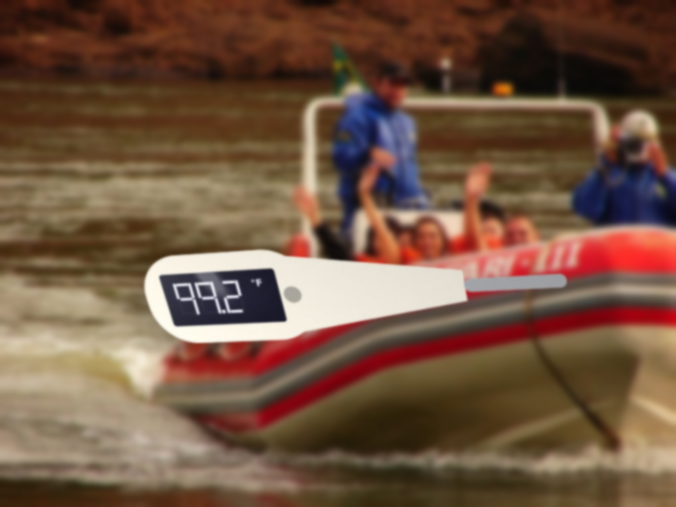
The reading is 99.2
